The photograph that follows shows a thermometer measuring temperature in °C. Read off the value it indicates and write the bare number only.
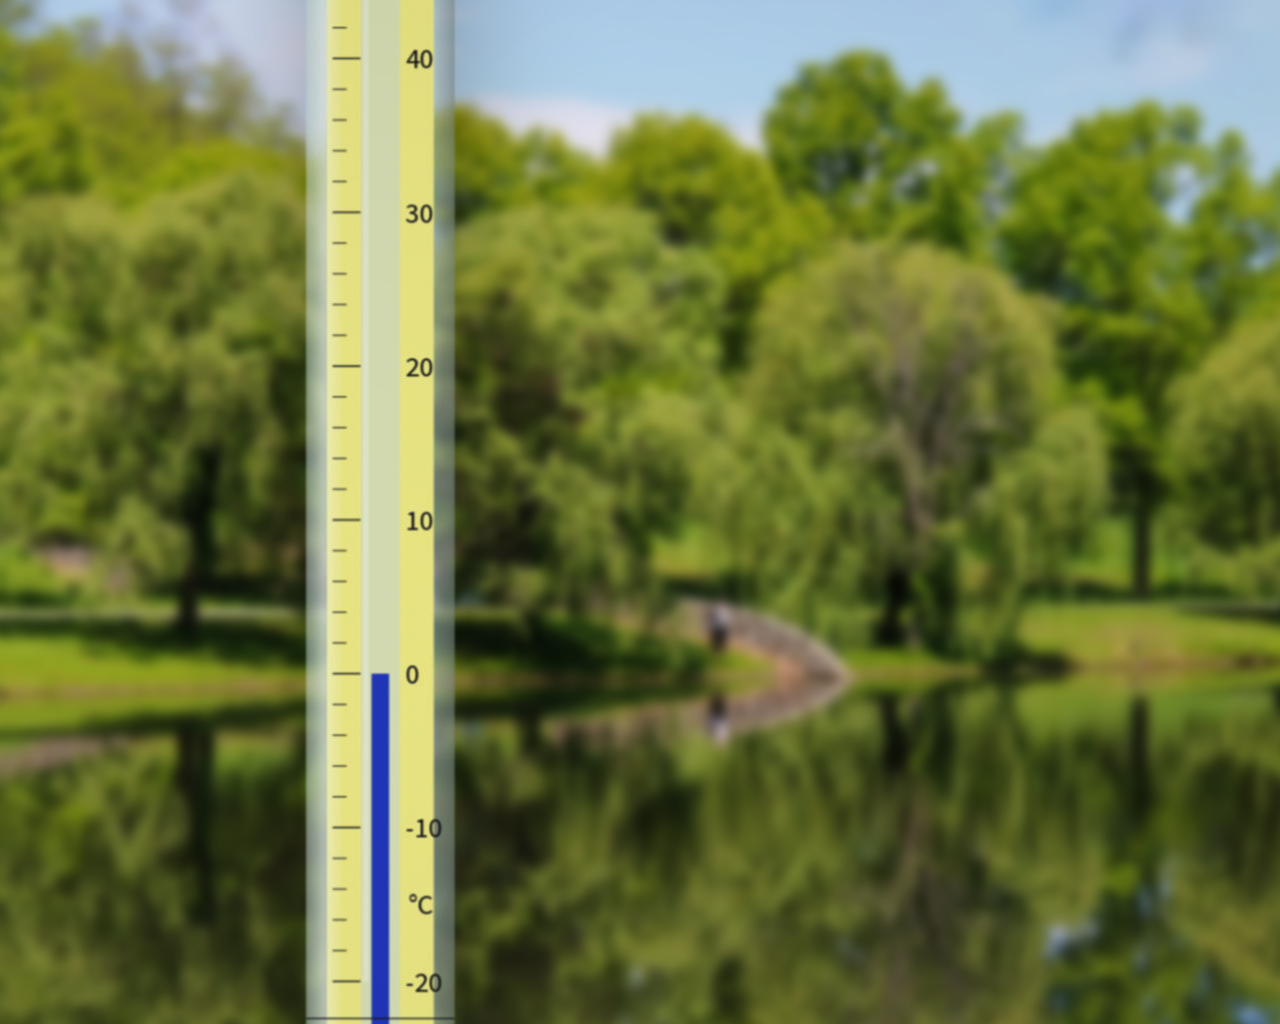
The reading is 0
